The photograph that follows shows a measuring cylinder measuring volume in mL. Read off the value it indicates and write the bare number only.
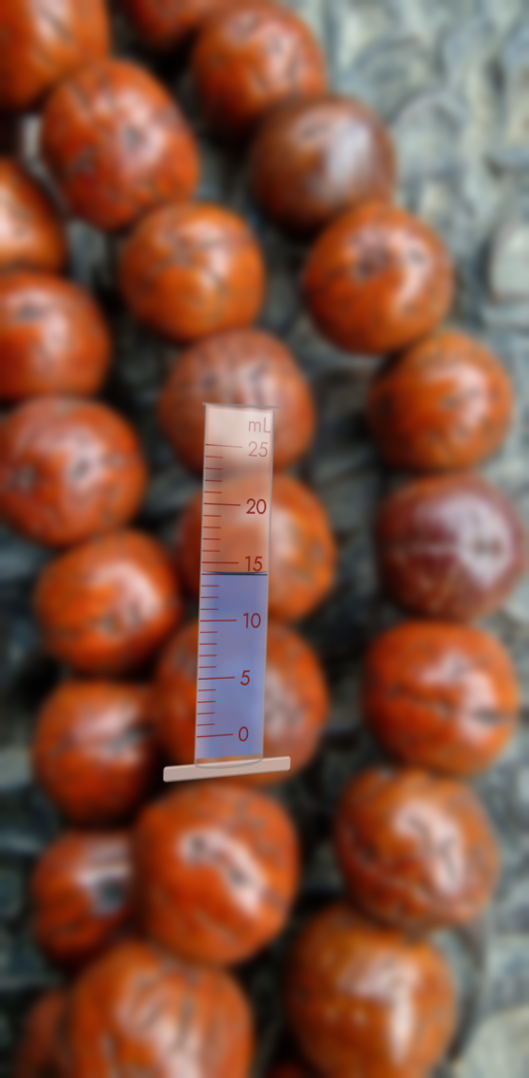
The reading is 14
